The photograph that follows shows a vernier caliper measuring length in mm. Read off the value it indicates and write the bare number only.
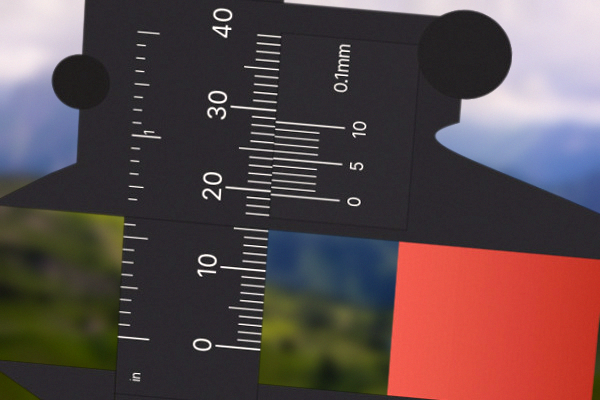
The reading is 19.6
